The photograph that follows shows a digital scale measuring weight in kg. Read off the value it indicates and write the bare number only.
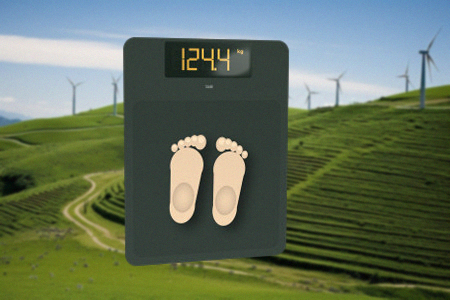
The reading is 124.4
